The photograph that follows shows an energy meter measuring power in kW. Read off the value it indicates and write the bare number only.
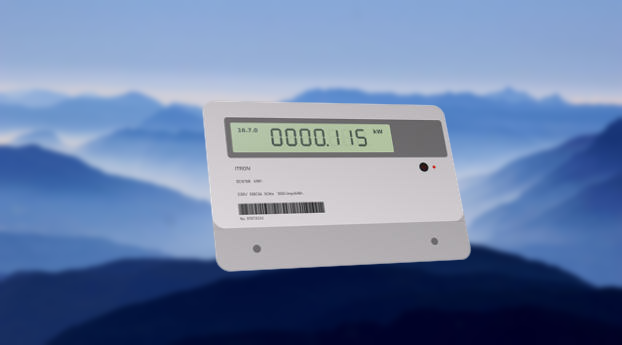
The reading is 0.115
